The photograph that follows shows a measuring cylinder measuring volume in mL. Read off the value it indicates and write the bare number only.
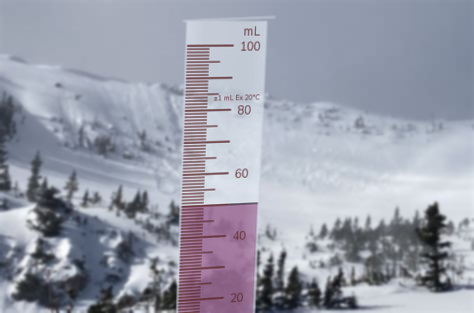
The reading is 50
